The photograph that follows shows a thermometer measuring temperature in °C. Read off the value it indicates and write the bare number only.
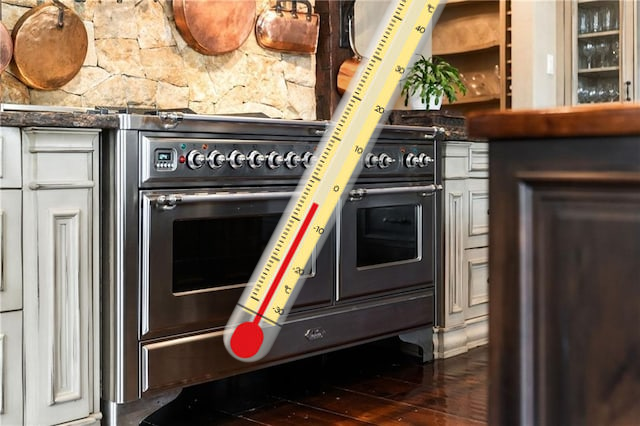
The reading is -5
